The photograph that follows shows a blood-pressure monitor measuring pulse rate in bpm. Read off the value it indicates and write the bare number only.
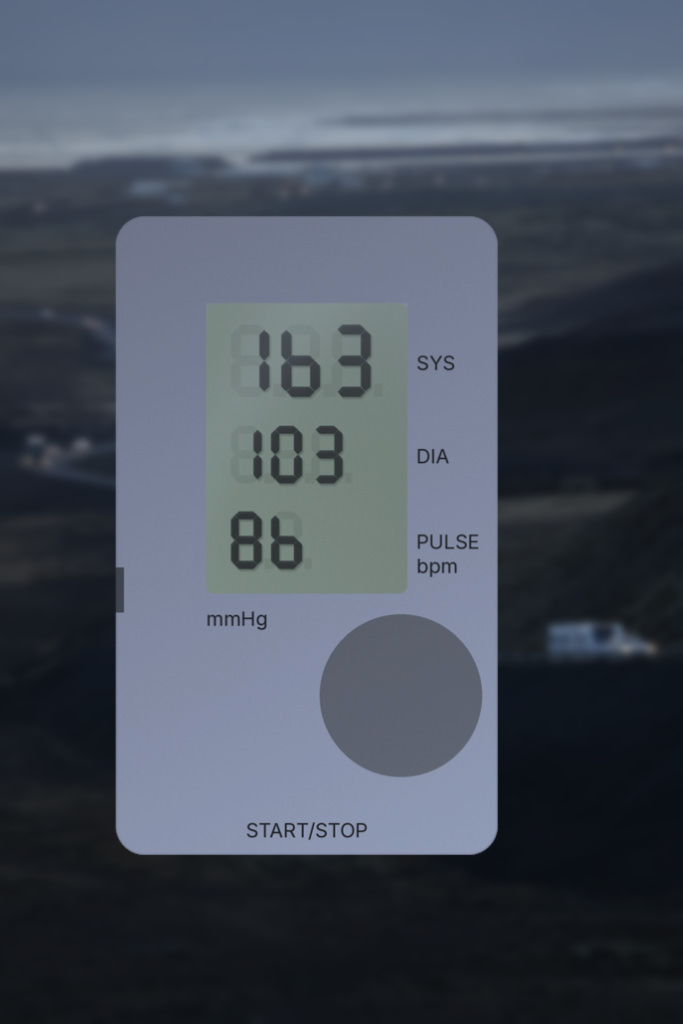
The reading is 86
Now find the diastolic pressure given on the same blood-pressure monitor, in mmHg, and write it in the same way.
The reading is 103
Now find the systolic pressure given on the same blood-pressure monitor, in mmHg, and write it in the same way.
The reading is 163
